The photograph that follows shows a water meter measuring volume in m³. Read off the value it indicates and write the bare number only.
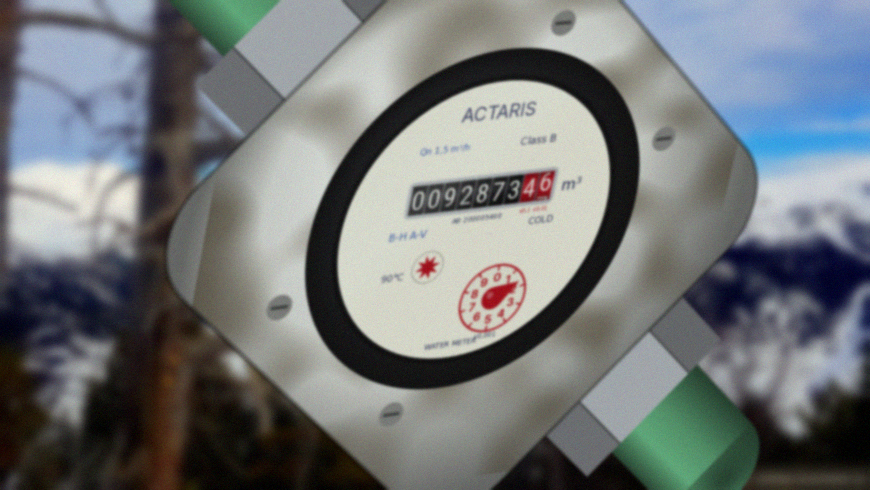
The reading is 92873.461
